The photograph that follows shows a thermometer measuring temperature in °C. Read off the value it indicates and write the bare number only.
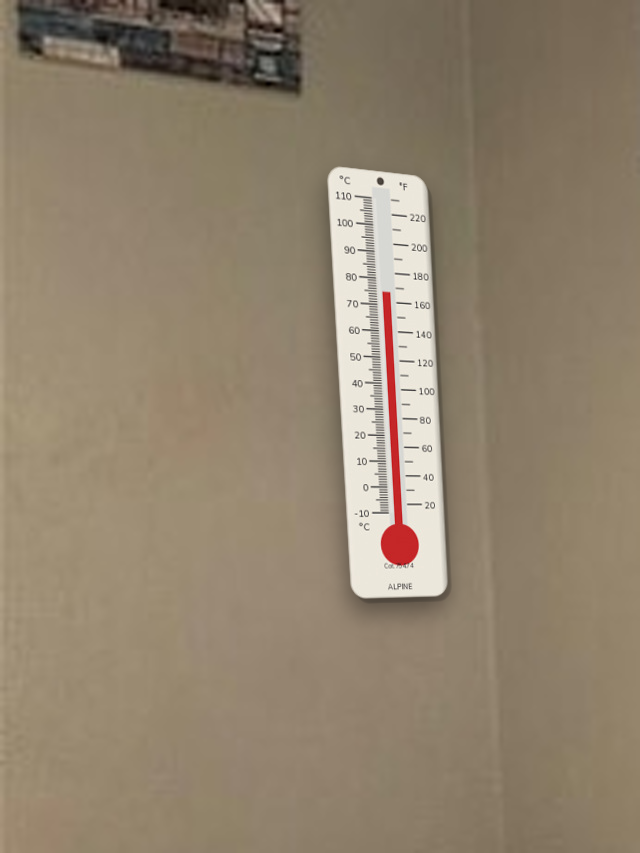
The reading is 75
